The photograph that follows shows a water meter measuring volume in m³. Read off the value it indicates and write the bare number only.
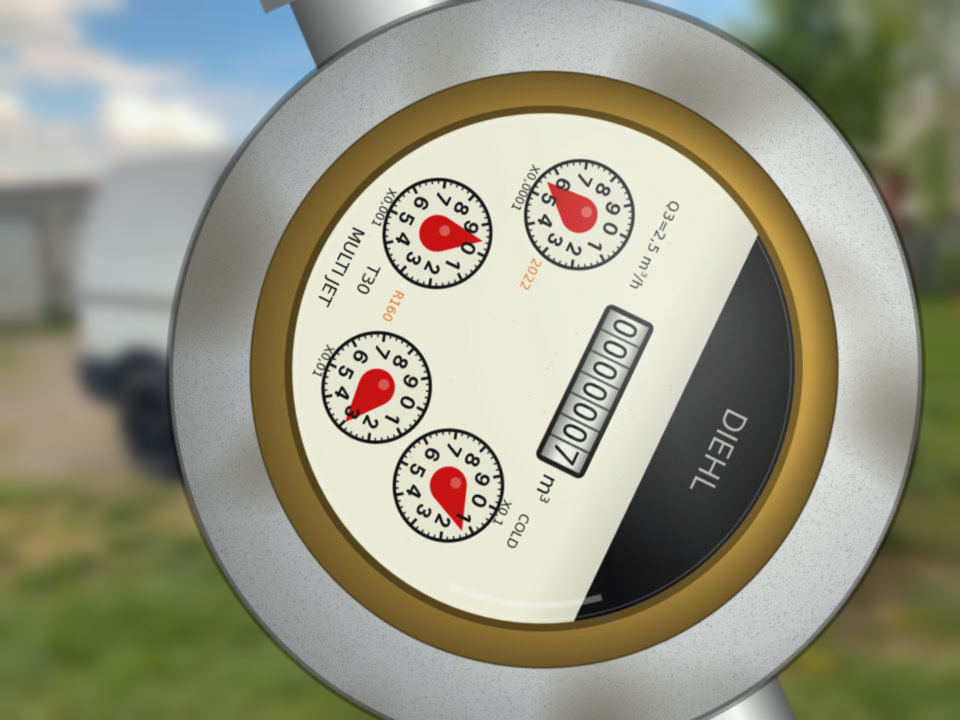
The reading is 7.1295
